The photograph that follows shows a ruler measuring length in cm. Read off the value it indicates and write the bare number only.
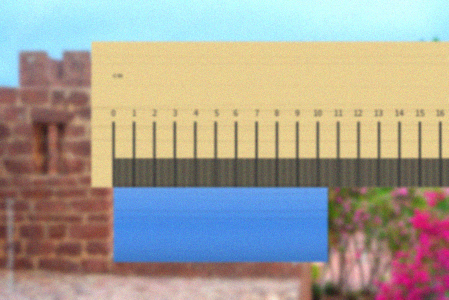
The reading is 10.5
